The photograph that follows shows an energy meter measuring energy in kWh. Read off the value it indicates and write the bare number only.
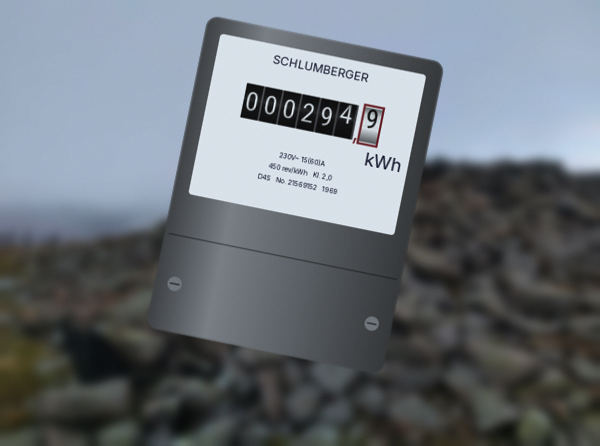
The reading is 294.9
